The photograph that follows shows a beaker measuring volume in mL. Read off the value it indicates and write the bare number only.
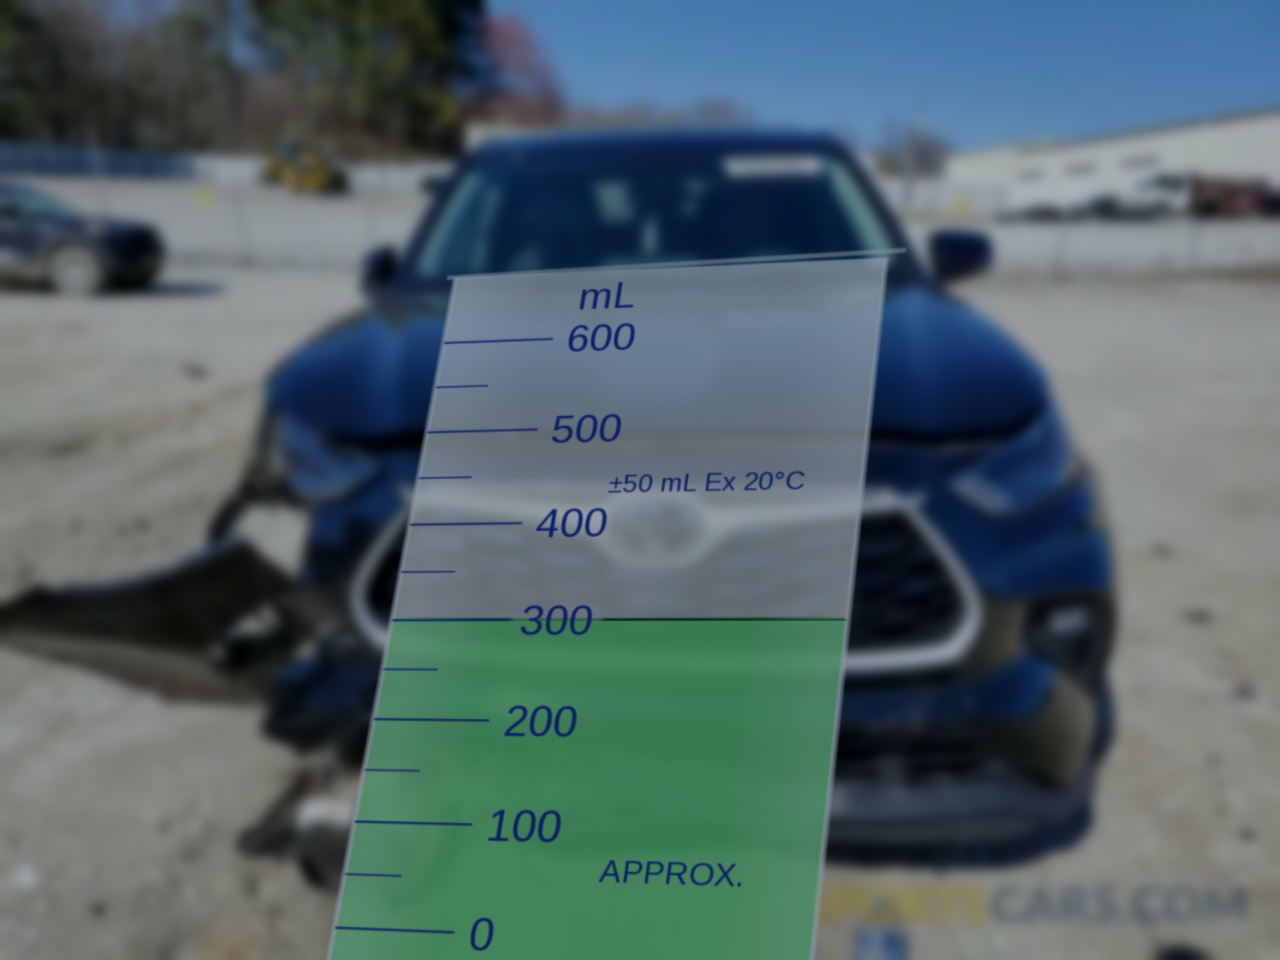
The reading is 300
